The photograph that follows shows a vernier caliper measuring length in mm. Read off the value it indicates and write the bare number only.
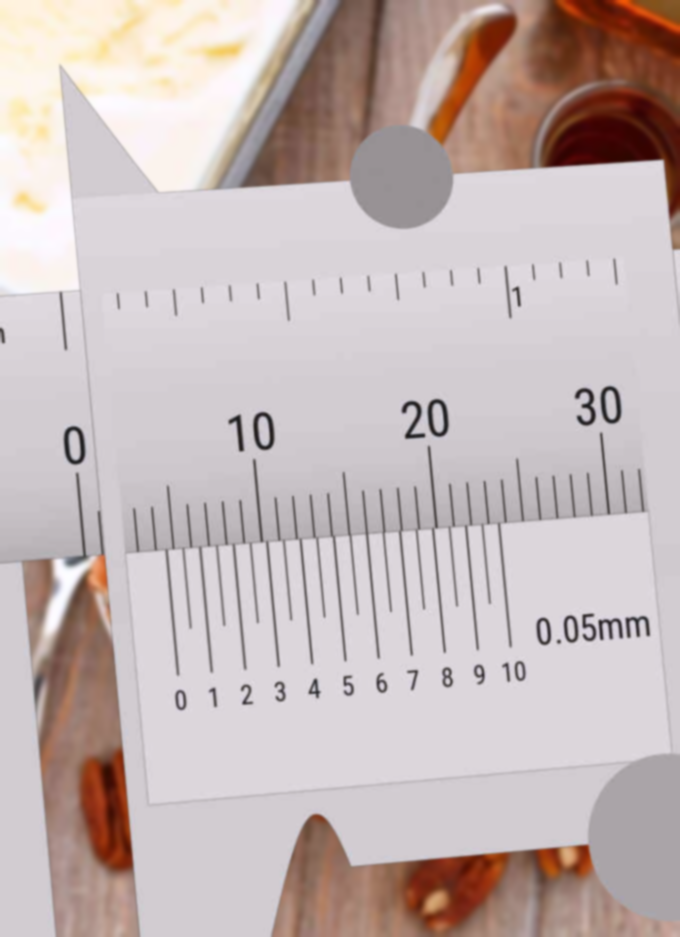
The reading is 4.6
